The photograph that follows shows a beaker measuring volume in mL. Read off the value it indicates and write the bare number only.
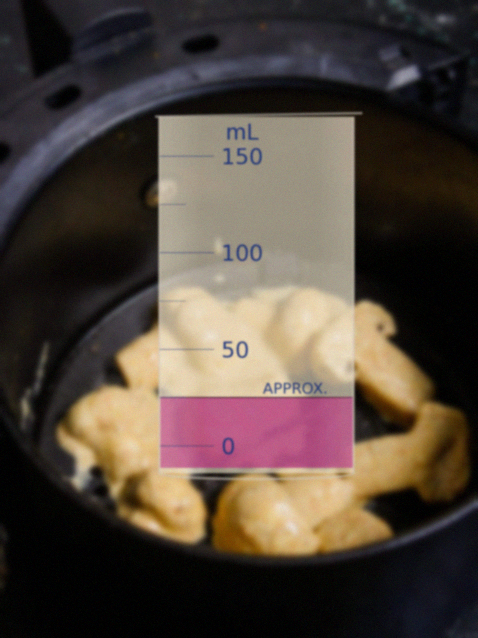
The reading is 25
